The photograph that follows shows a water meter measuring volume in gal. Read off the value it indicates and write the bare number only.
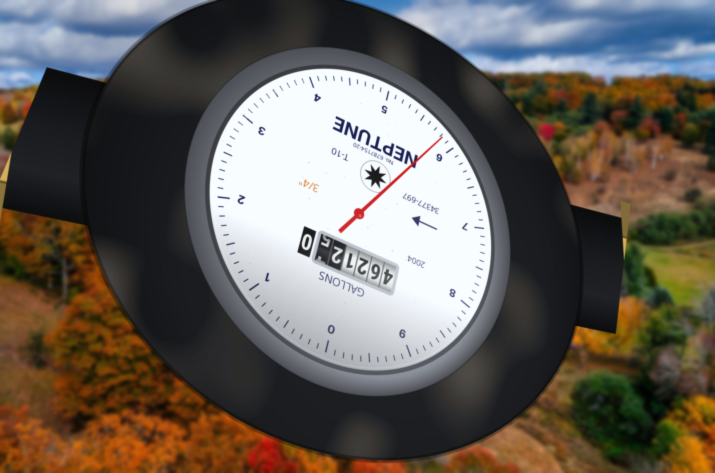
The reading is 4621245.8
